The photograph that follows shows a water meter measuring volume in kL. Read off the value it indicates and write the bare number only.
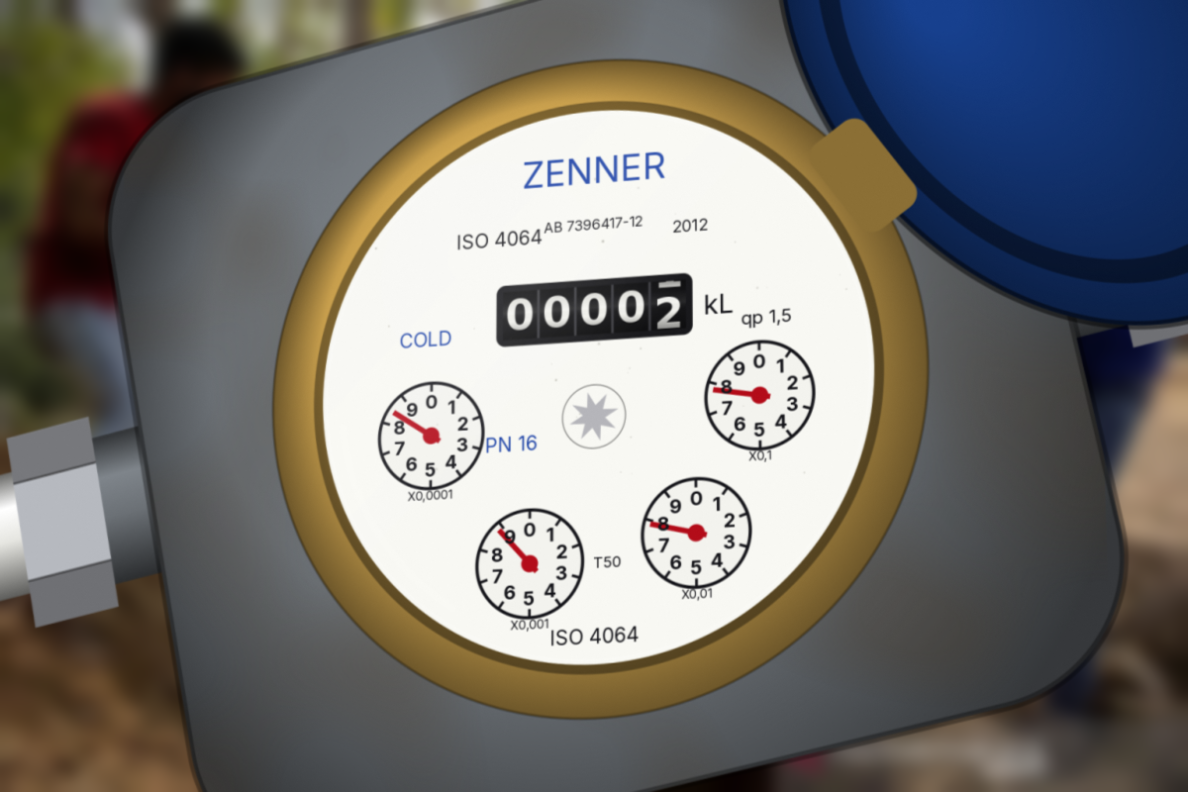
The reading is 1.7788
